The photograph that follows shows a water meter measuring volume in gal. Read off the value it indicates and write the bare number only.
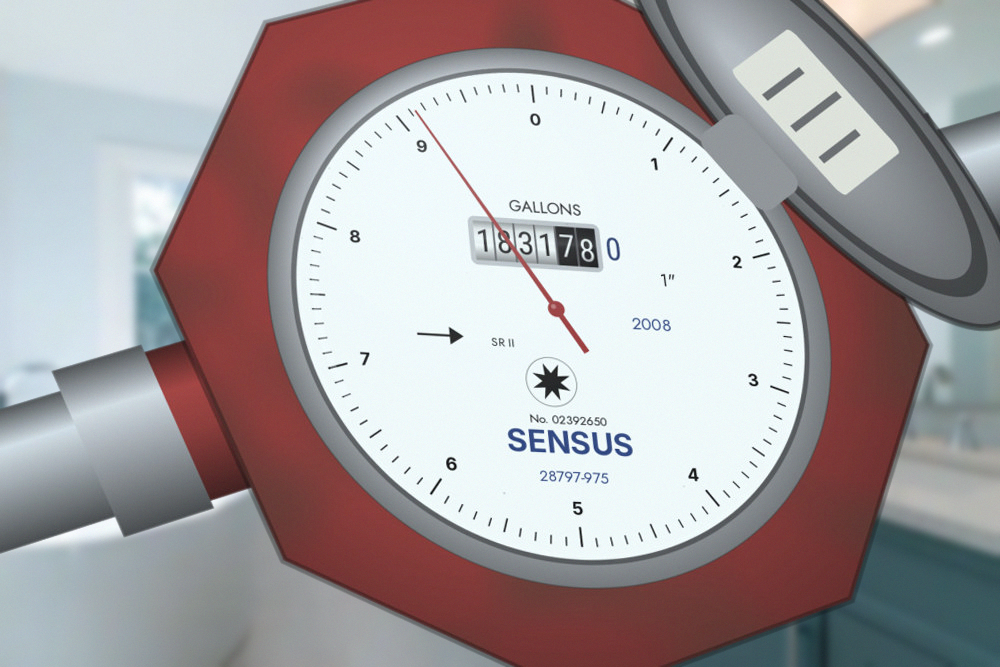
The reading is 1831779.1
